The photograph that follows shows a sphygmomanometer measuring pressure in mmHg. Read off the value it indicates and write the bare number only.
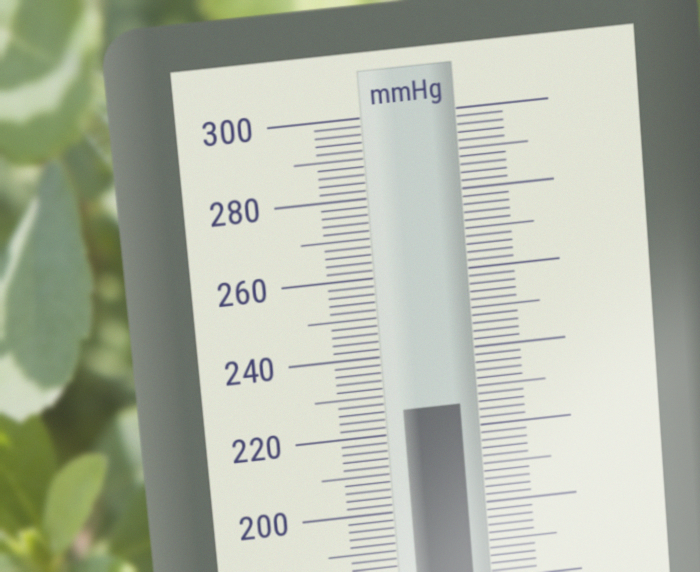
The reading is 226
